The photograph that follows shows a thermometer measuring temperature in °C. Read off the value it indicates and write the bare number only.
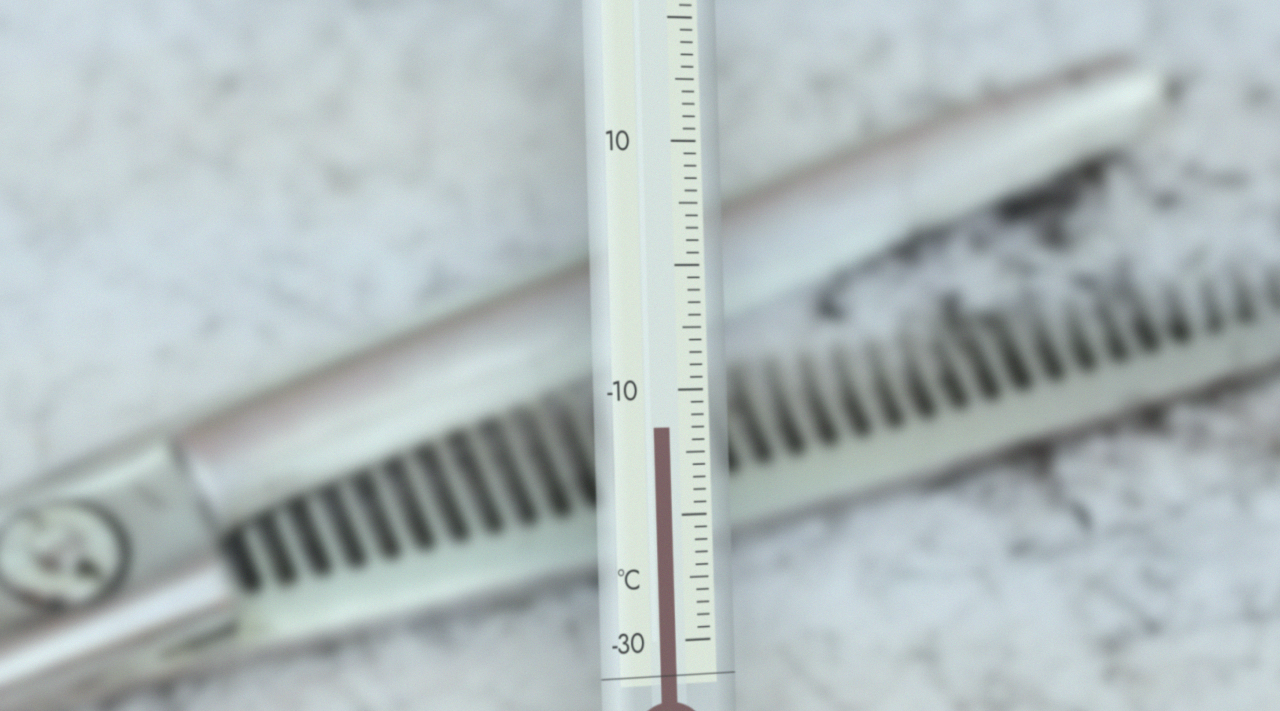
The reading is -13
